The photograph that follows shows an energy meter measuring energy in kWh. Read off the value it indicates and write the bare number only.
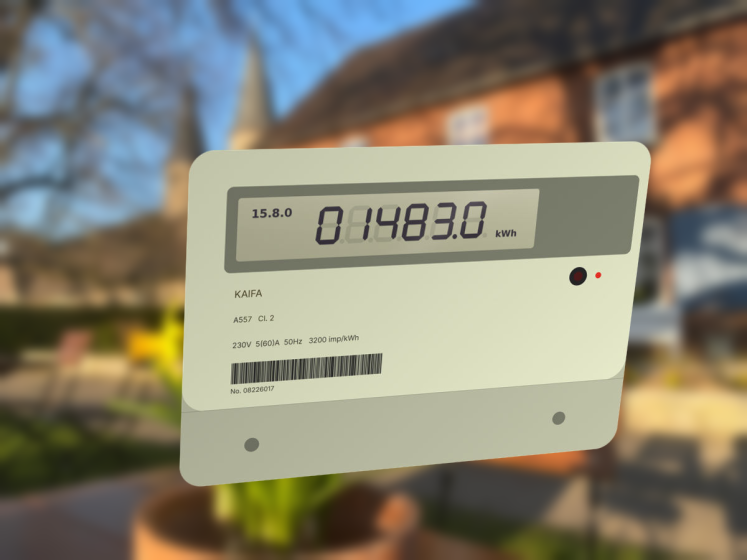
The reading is 1483.0
